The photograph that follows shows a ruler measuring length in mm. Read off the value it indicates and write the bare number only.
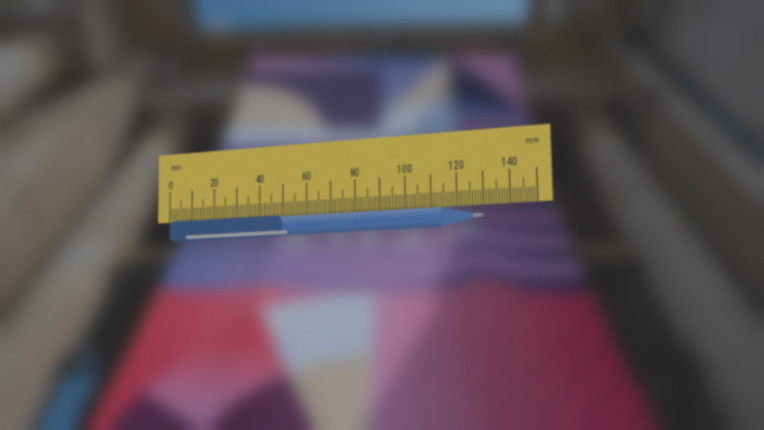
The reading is 130
